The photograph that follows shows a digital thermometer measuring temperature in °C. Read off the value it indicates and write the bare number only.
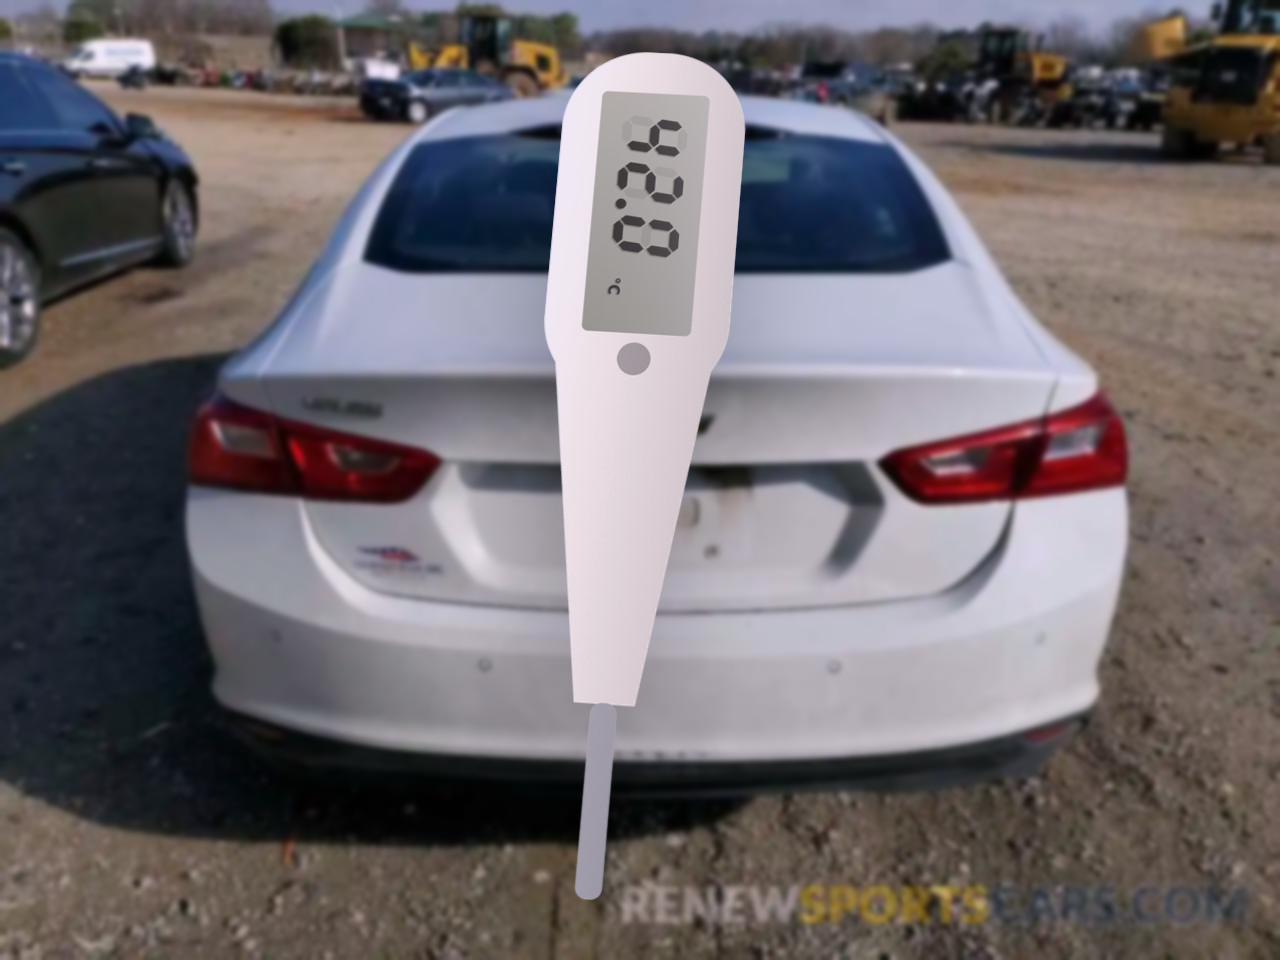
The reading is 42.0
